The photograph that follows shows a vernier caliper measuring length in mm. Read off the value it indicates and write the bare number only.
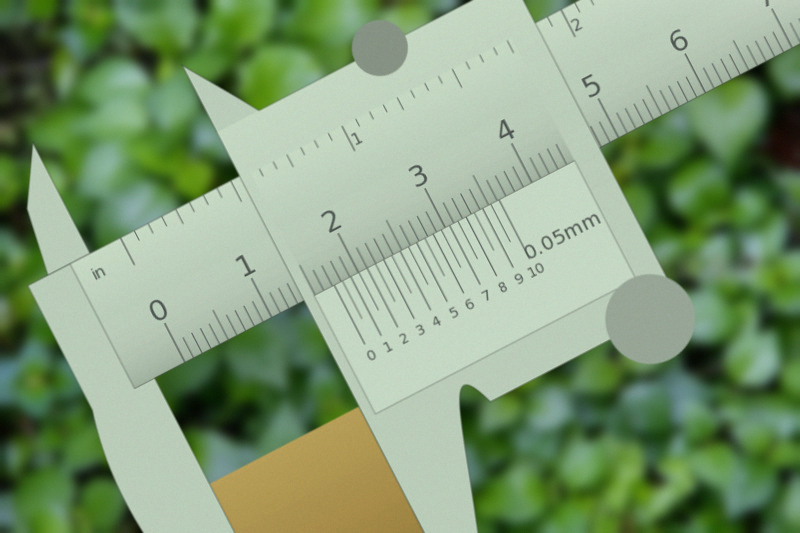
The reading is 17.2
